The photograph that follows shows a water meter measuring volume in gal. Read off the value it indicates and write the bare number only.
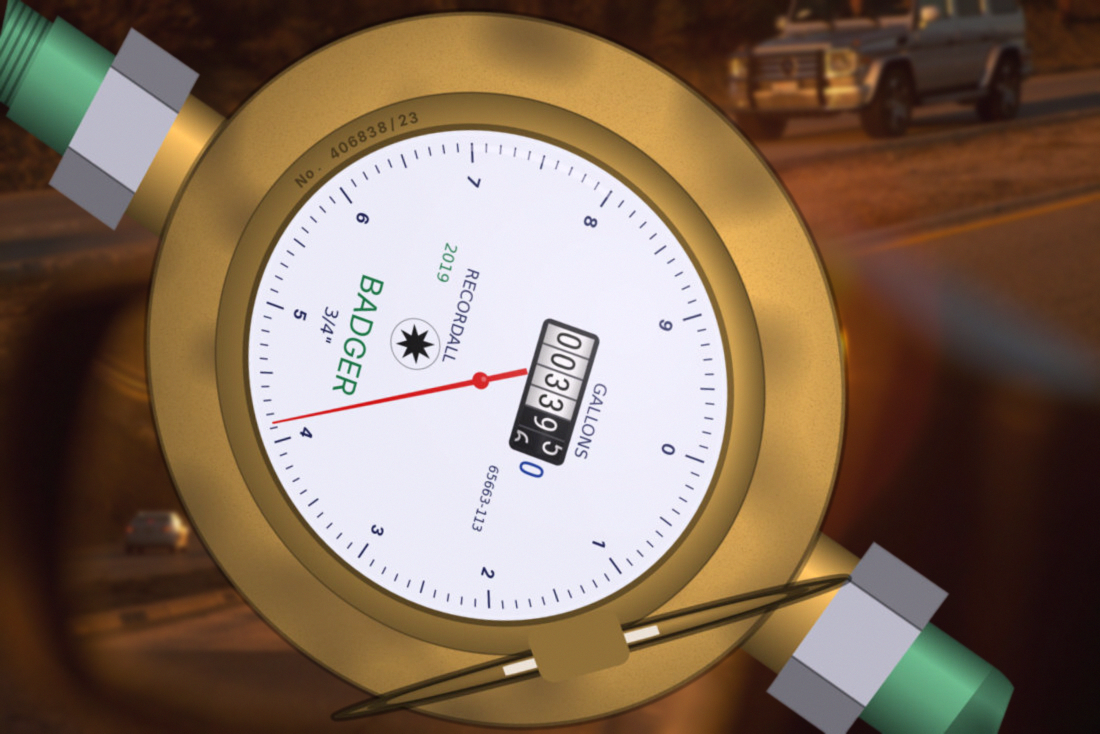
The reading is 33954.1
